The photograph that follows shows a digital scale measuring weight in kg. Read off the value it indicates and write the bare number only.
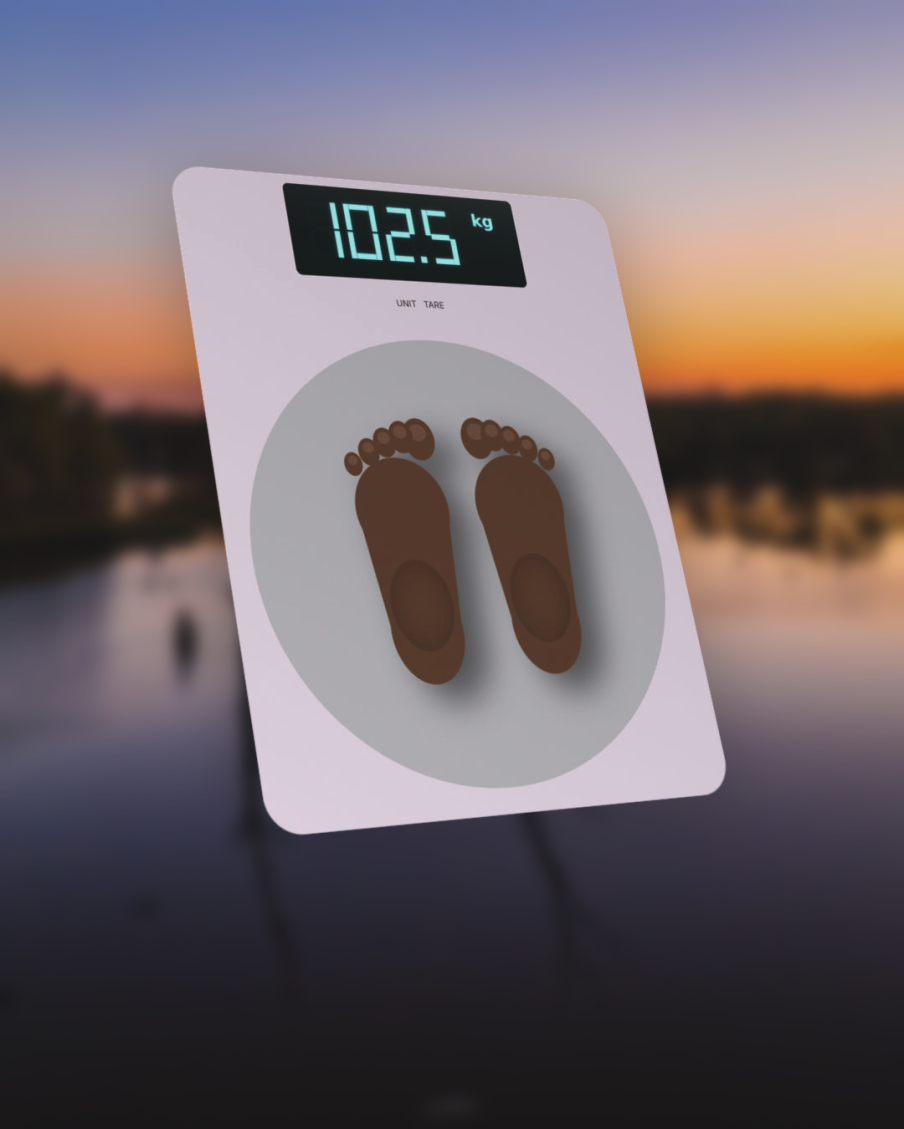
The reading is 102.5
